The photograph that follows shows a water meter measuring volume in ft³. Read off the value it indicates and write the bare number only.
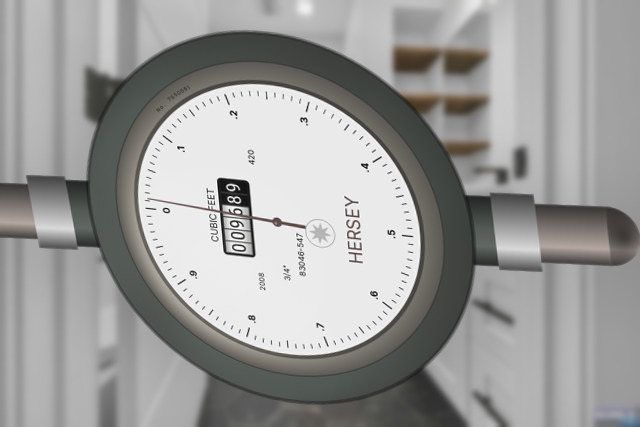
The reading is 9689.01
